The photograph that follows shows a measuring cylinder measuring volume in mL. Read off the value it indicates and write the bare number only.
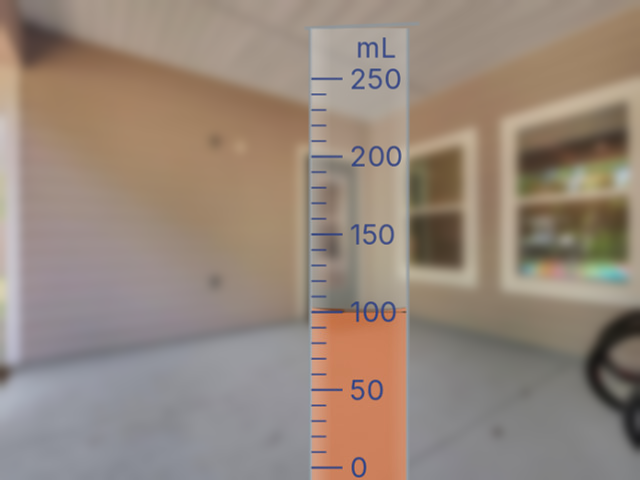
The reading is 100
